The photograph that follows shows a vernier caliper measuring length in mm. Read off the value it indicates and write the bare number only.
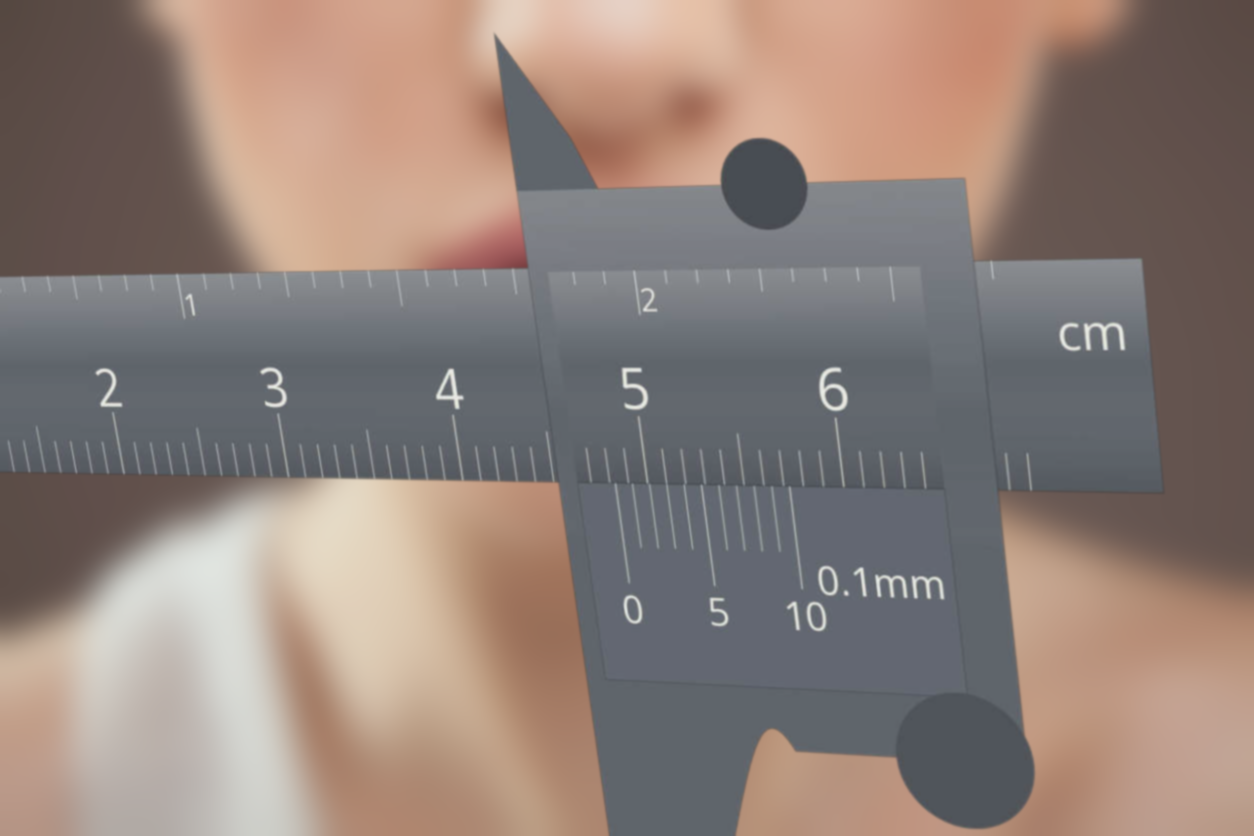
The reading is 48.3
